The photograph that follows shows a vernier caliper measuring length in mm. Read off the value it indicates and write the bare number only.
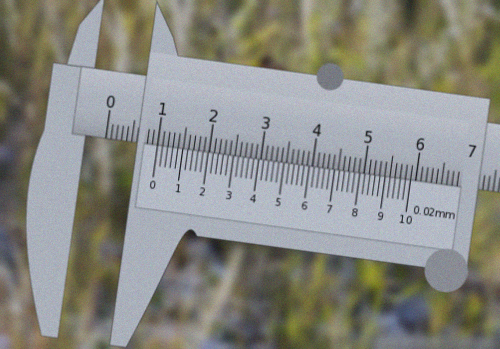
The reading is 10.0
